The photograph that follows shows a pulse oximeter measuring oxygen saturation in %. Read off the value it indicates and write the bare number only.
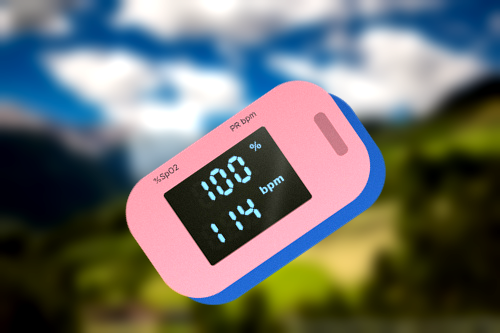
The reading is 100
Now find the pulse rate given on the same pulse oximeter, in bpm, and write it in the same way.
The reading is 114
